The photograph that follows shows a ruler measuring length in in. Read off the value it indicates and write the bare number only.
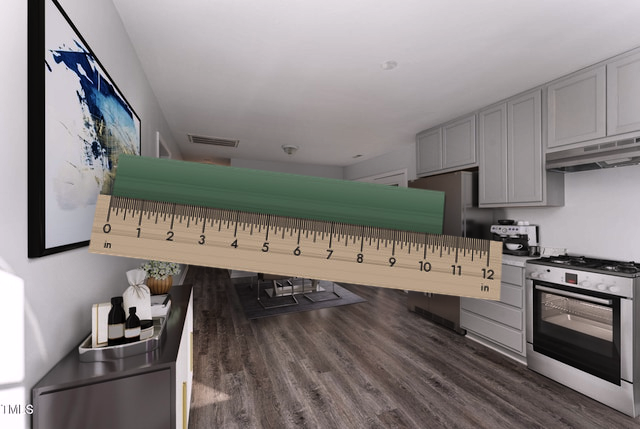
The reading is 10.5
